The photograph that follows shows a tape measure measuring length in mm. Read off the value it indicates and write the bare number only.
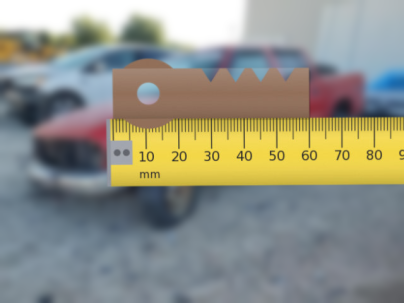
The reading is 60
